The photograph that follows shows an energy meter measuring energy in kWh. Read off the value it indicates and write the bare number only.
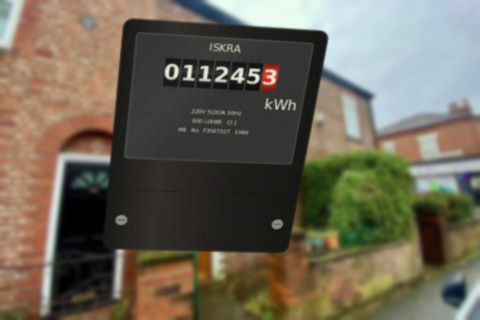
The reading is 11245.3
